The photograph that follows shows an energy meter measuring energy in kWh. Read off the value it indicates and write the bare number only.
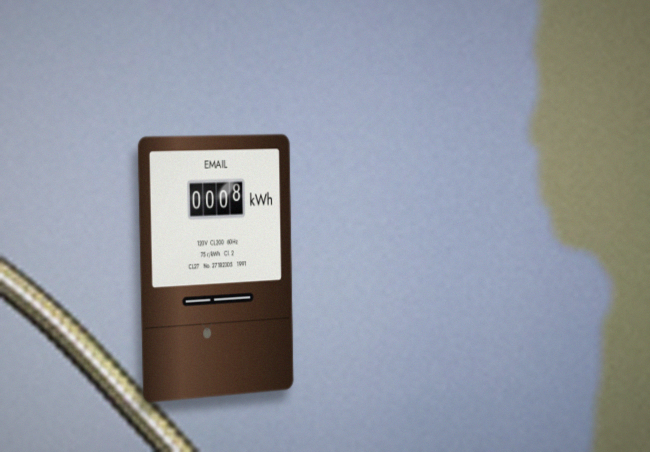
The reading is 8
